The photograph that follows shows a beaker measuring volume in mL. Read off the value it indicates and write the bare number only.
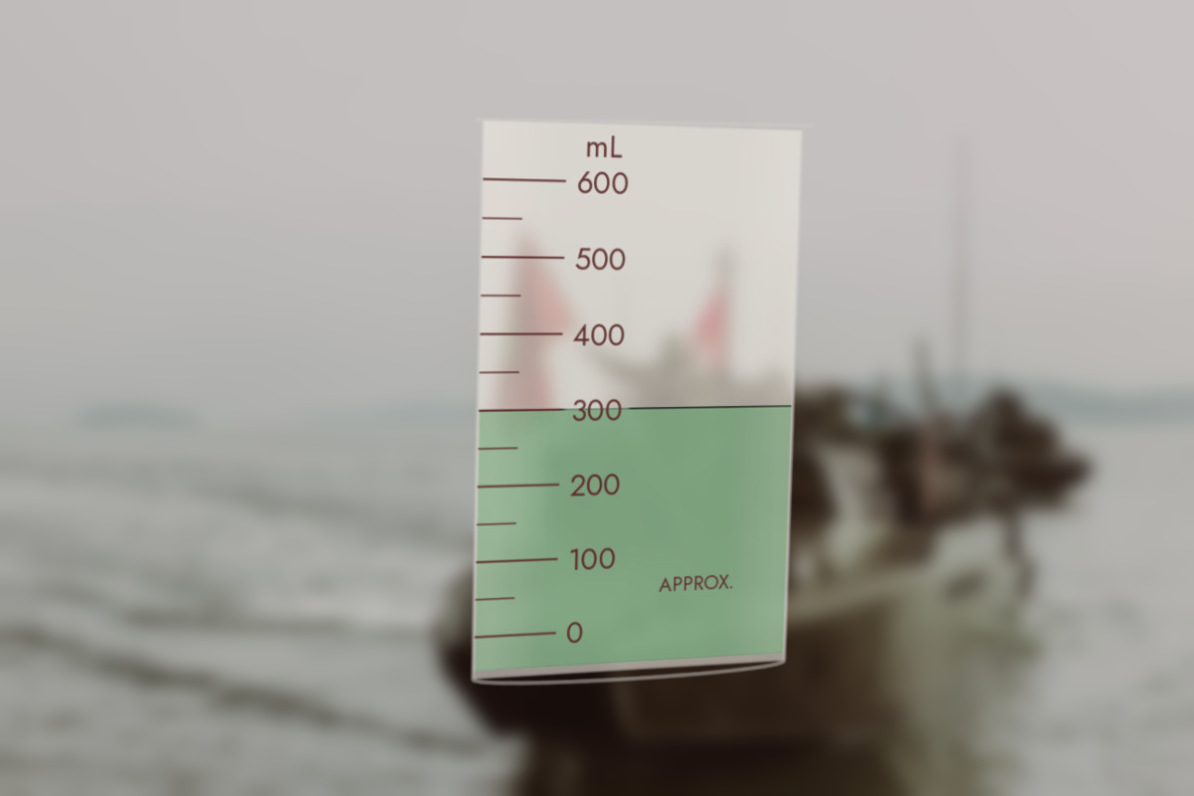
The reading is 300
